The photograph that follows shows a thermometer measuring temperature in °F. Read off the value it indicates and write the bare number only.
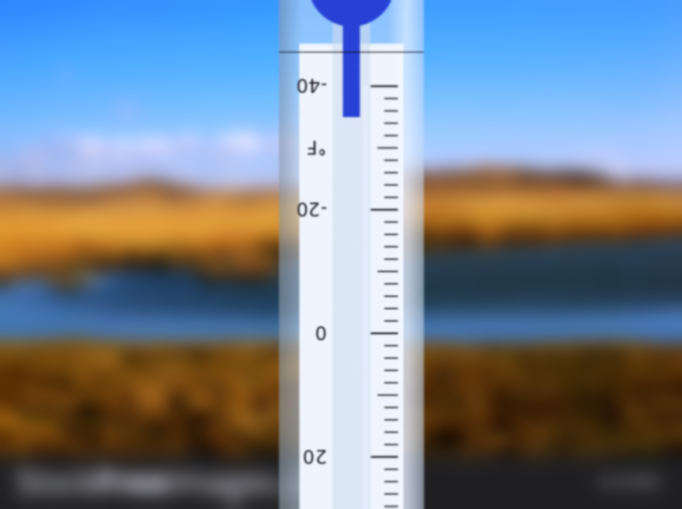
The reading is -35
